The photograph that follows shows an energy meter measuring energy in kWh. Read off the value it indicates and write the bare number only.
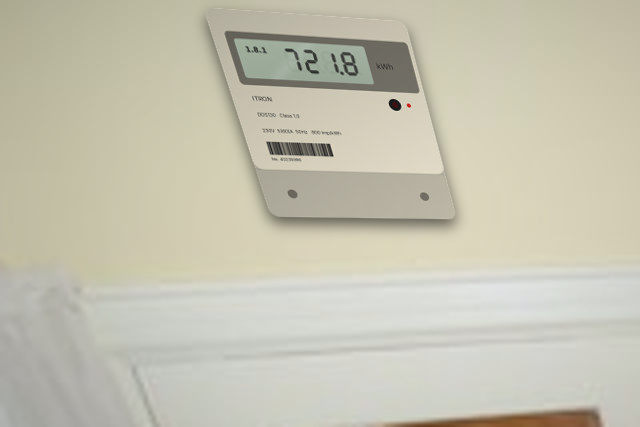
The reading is 721.8
